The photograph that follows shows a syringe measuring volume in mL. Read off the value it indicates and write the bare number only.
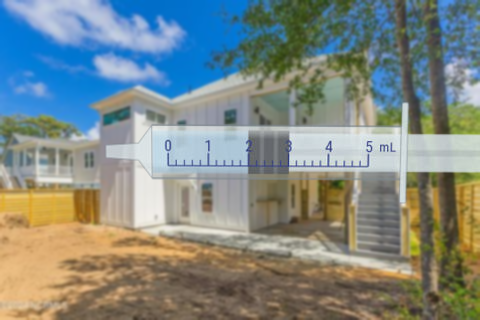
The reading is 2
